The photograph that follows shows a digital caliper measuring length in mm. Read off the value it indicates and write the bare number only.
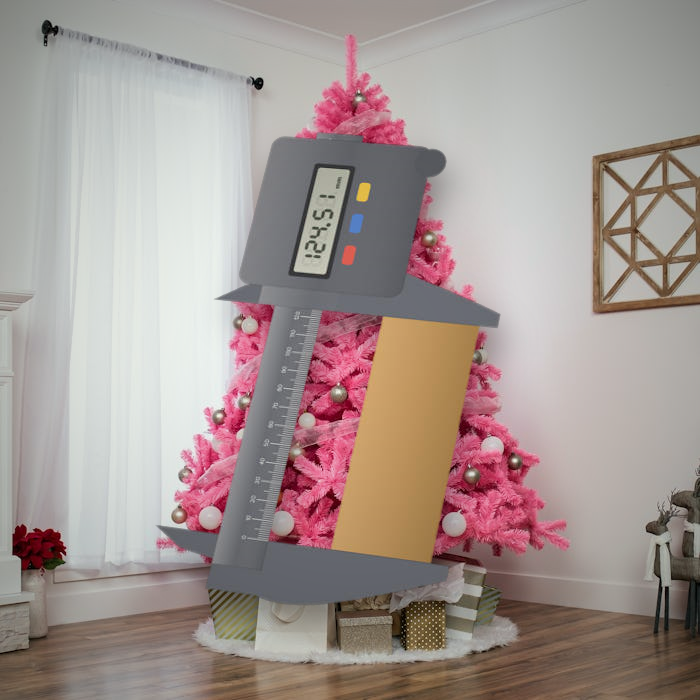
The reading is 124.51
